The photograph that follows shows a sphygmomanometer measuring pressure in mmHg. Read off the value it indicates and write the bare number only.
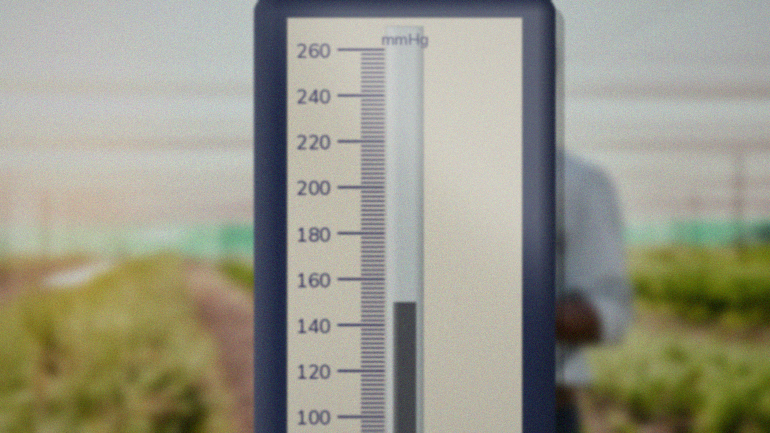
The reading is 150
